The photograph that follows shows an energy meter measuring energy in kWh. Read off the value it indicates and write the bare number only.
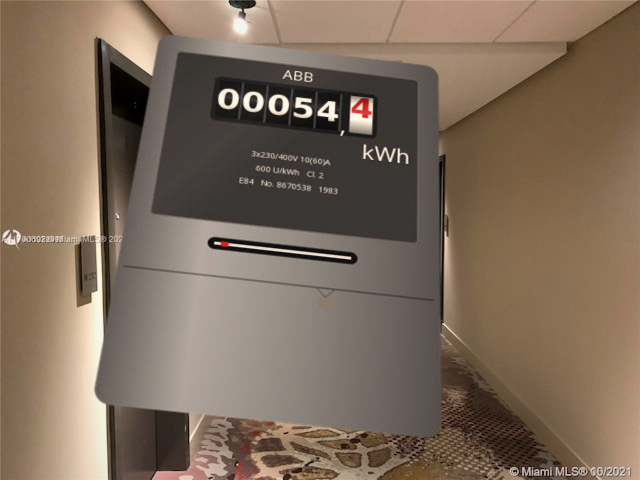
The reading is 54.4
